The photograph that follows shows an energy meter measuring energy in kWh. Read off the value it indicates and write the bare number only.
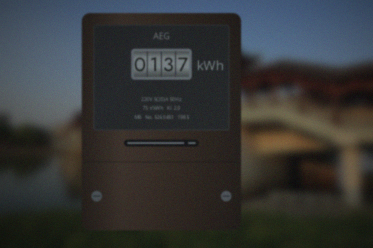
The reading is 137
